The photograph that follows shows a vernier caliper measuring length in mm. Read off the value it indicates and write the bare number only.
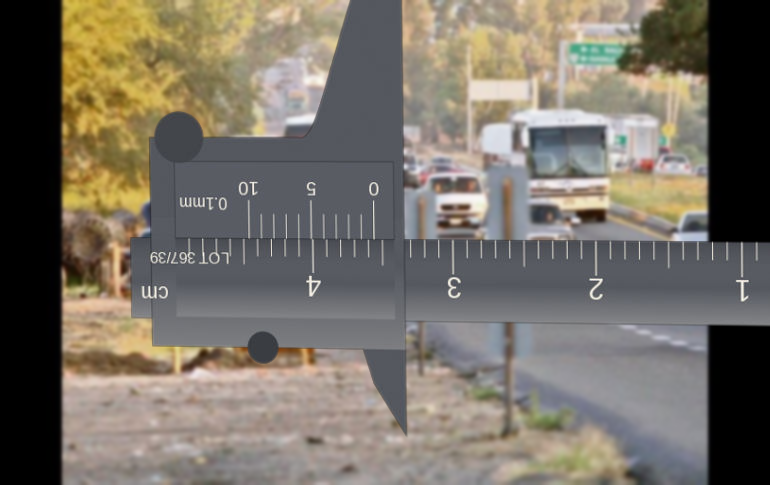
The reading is 35.6
